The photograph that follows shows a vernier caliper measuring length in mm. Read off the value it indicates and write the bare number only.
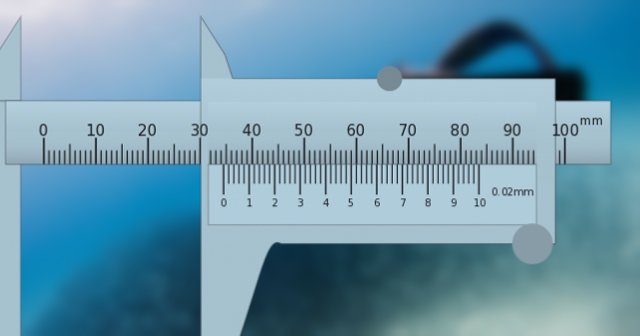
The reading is 34.5
